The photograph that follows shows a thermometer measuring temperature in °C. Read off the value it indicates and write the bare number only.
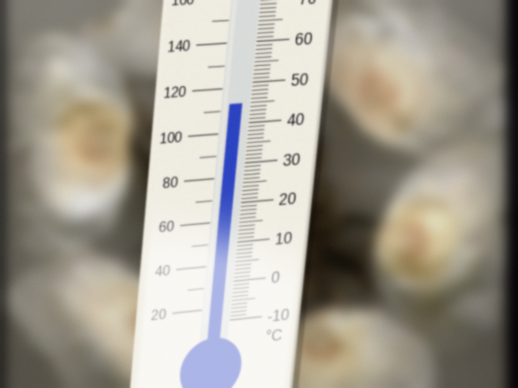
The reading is 45
